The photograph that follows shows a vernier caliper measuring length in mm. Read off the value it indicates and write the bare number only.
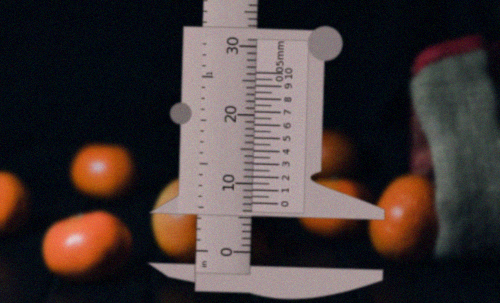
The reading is 7.2
